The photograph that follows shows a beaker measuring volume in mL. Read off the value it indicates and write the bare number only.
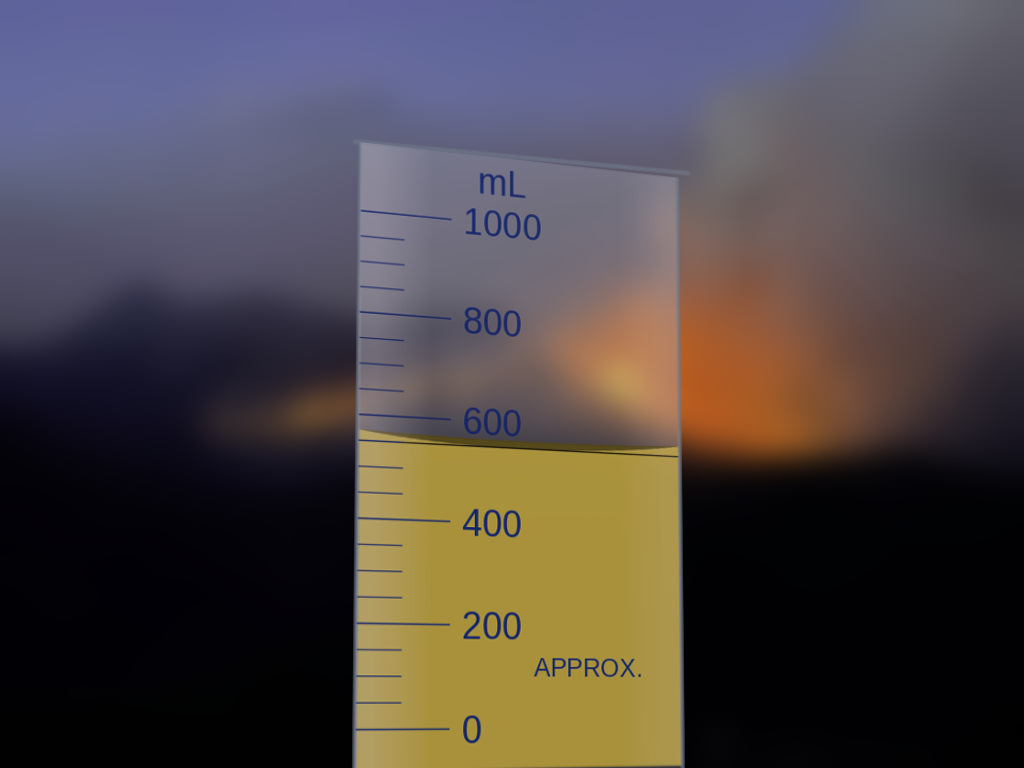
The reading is 550
